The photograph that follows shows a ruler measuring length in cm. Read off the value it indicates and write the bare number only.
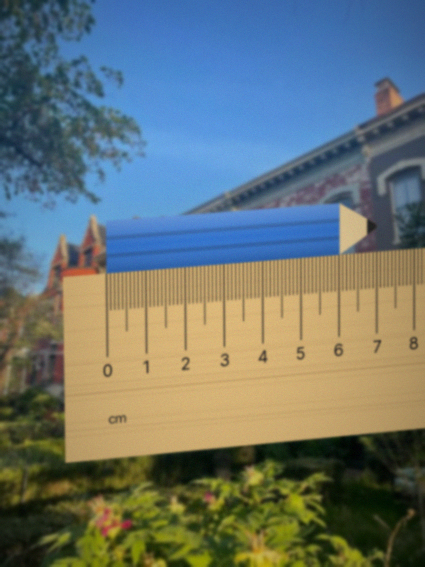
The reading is 7
